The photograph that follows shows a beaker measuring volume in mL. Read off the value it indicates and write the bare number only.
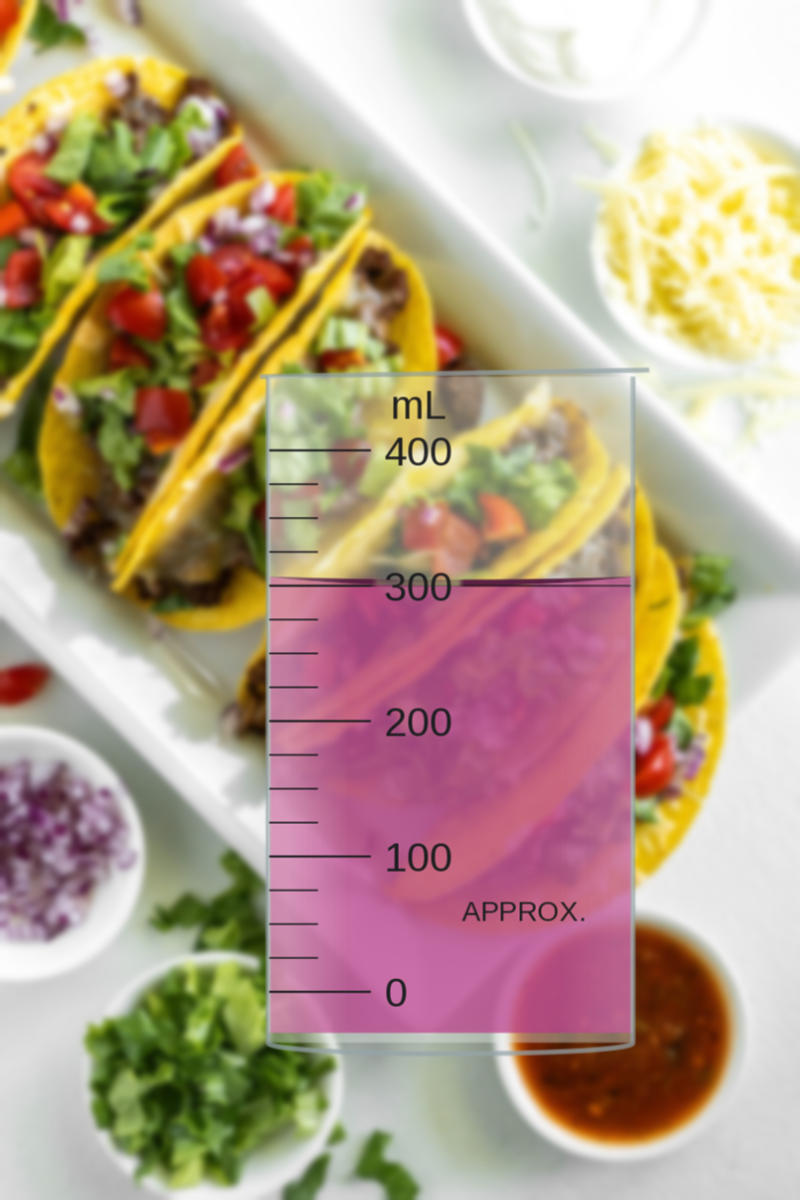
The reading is 300
